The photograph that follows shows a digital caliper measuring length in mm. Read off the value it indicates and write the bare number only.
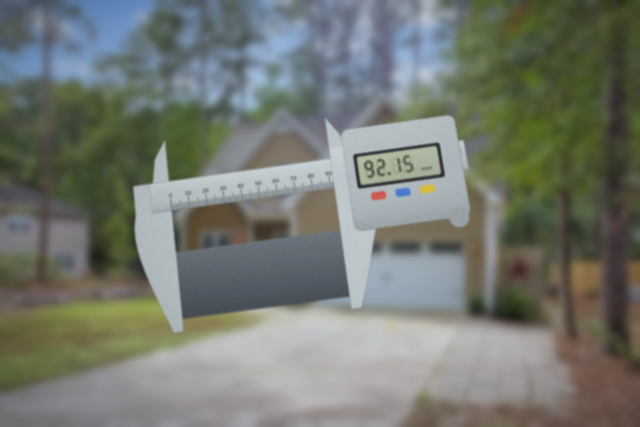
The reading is 92.15
